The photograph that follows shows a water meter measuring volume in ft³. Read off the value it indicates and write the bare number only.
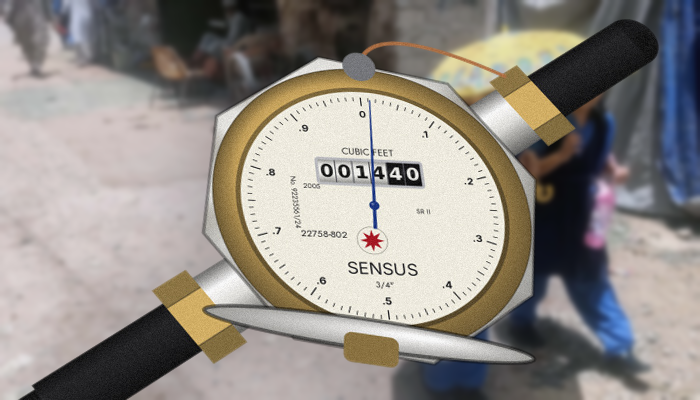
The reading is 1440.01
